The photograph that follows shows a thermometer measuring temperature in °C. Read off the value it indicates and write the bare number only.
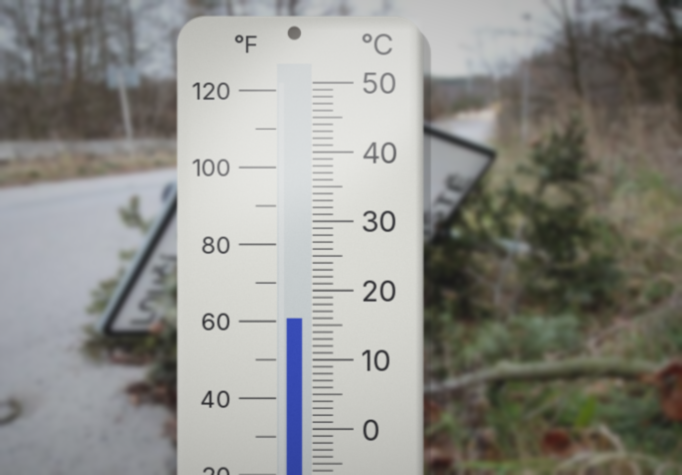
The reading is 16
